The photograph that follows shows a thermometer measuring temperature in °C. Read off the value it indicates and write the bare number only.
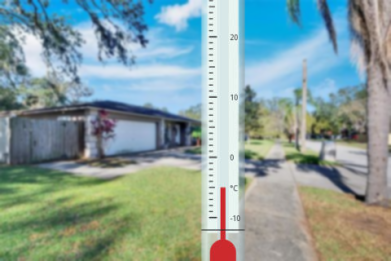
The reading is -5
